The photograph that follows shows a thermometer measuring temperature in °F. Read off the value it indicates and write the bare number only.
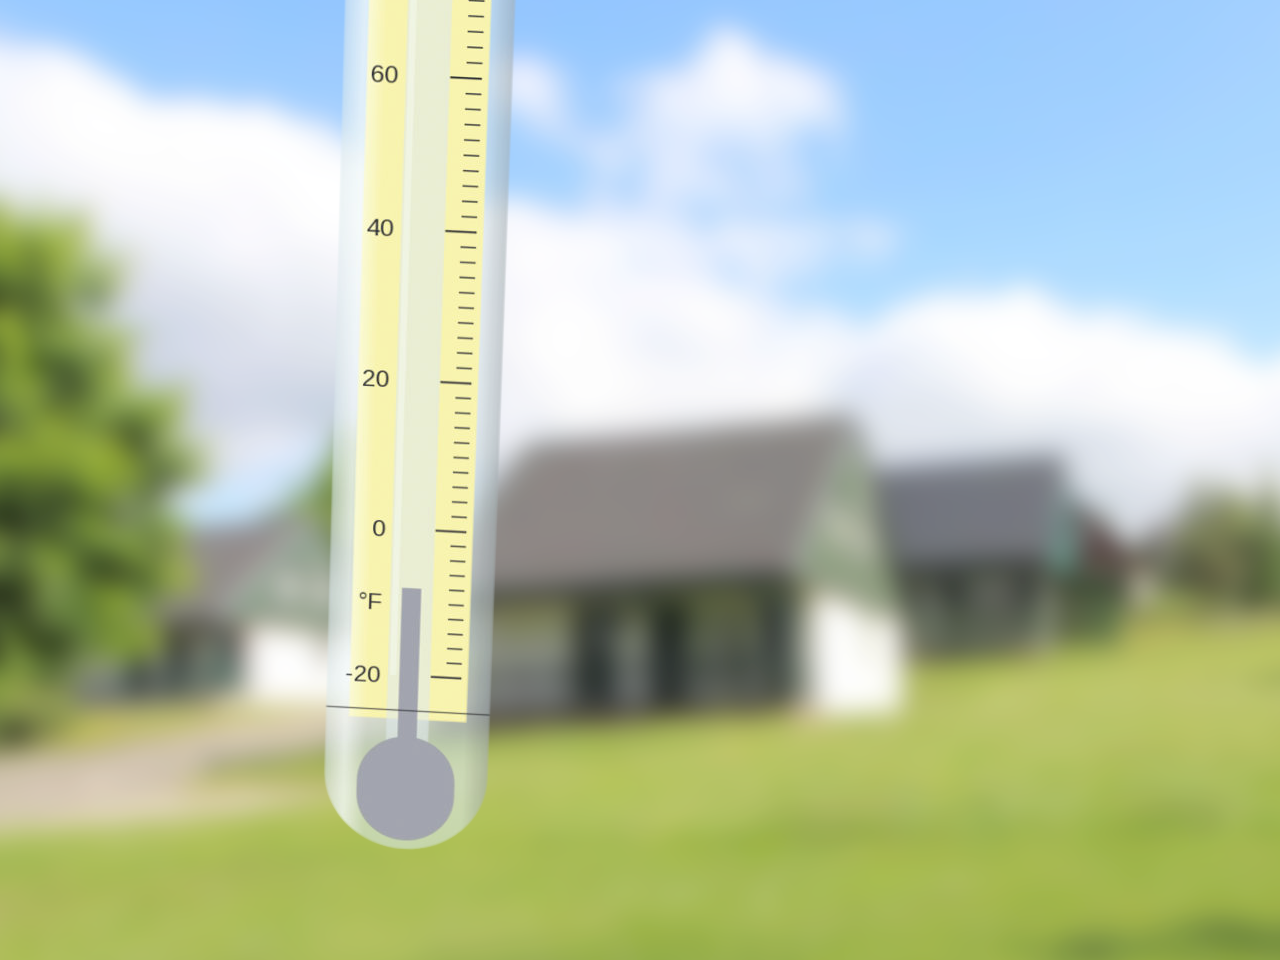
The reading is -8
